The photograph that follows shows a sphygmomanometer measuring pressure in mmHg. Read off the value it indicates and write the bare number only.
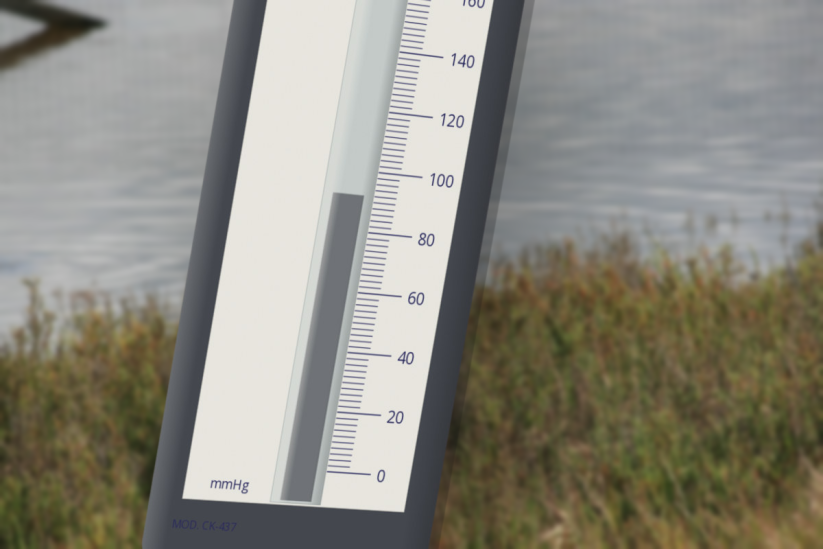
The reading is 92
